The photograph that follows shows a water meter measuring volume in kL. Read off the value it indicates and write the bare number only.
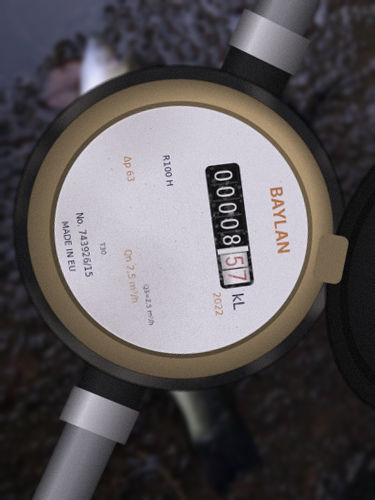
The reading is 8.57
